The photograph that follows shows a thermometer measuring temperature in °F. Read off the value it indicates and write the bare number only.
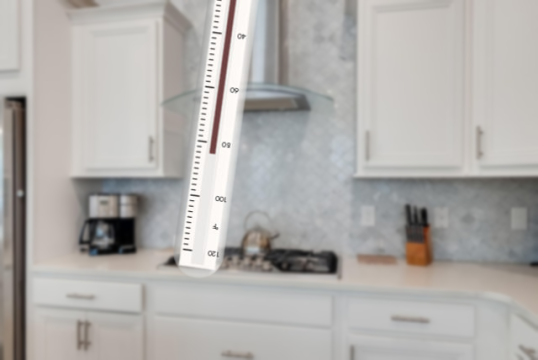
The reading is 84
